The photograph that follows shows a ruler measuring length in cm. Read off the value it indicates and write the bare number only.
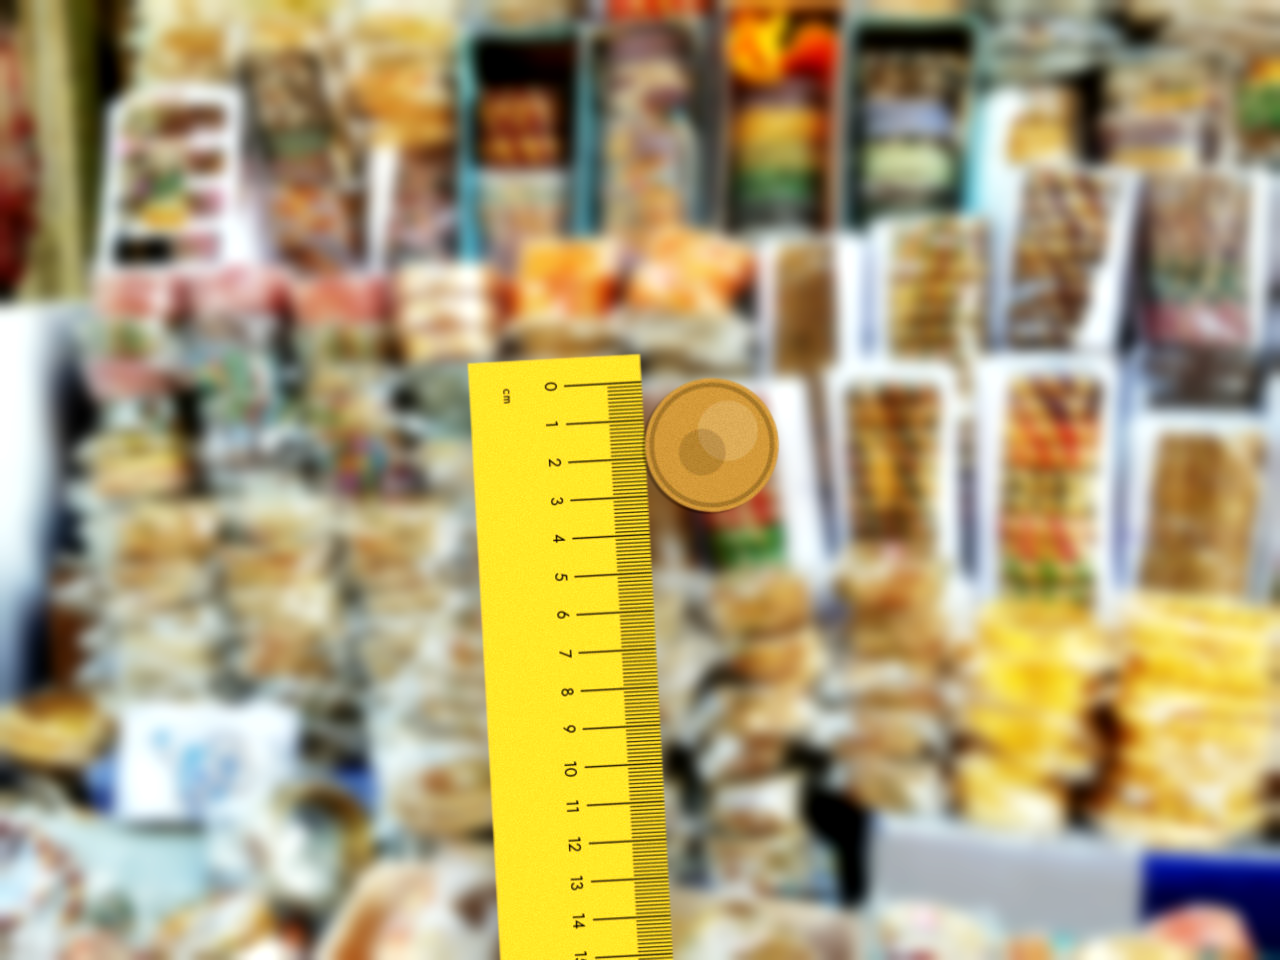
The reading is 3.5
